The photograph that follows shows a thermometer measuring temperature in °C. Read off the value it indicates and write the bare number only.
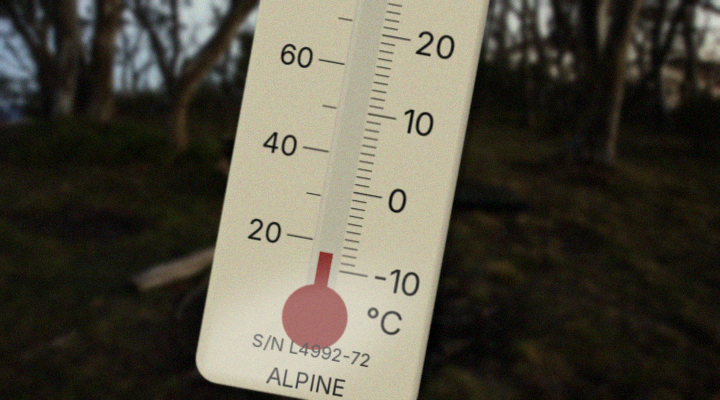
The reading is -8
